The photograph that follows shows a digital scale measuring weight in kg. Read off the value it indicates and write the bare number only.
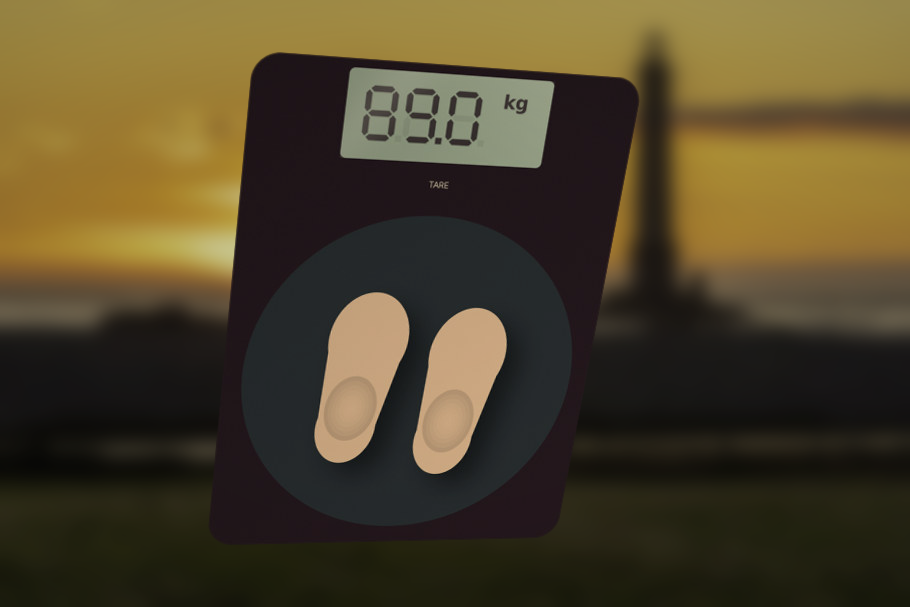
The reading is 89.0
